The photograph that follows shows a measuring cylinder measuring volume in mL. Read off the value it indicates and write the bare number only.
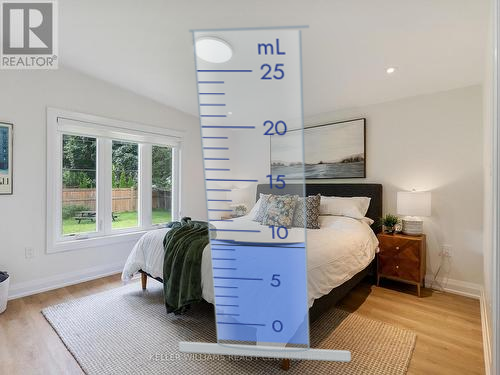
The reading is 8.5
